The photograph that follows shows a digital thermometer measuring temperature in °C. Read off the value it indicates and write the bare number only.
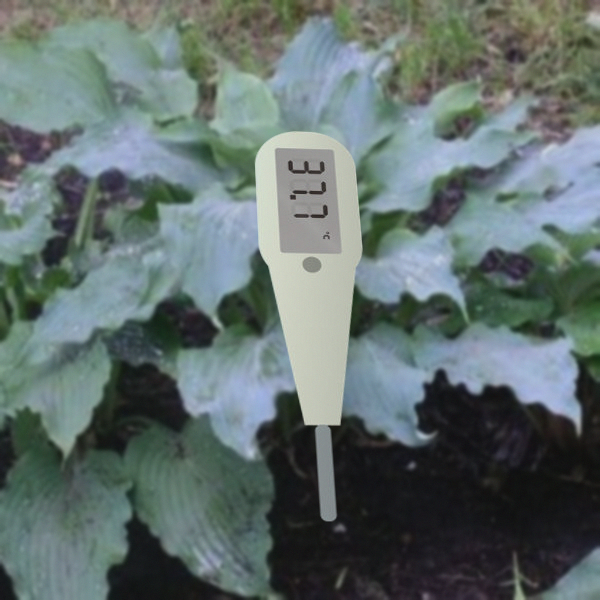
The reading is 37.7
